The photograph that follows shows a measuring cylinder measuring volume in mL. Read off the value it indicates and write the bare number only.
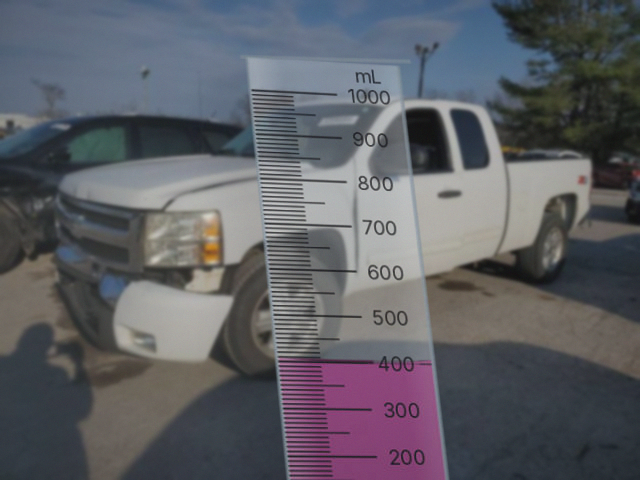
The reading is 400
